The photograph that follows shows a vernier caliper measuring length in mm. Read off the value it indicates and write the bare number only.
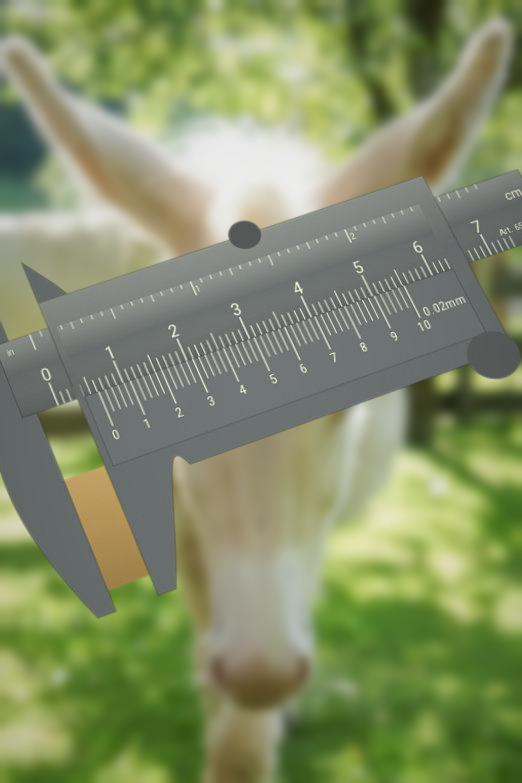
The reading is 6.2
